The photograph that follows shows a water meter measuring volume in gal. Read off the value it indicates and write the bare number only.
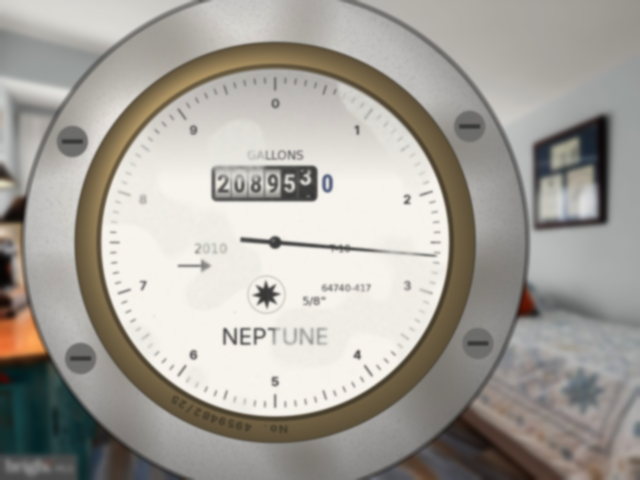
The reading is 2089532.6
